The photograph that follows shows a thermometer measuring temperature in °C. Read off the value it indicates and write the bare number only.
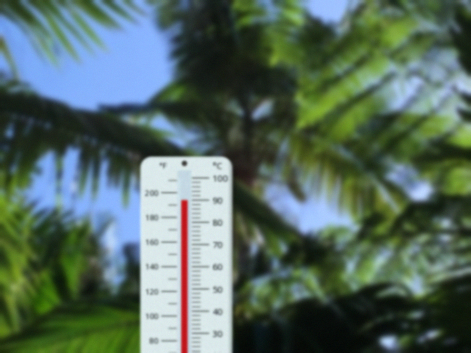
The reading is 90
